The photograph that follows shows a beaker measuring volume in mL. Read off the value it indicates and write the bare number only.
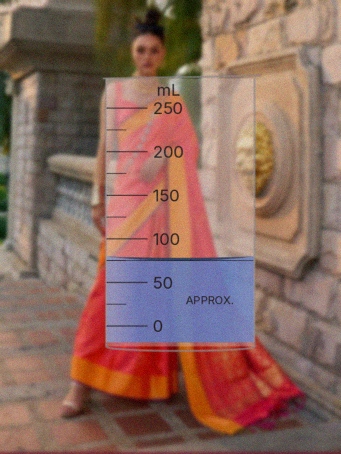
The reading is 75
